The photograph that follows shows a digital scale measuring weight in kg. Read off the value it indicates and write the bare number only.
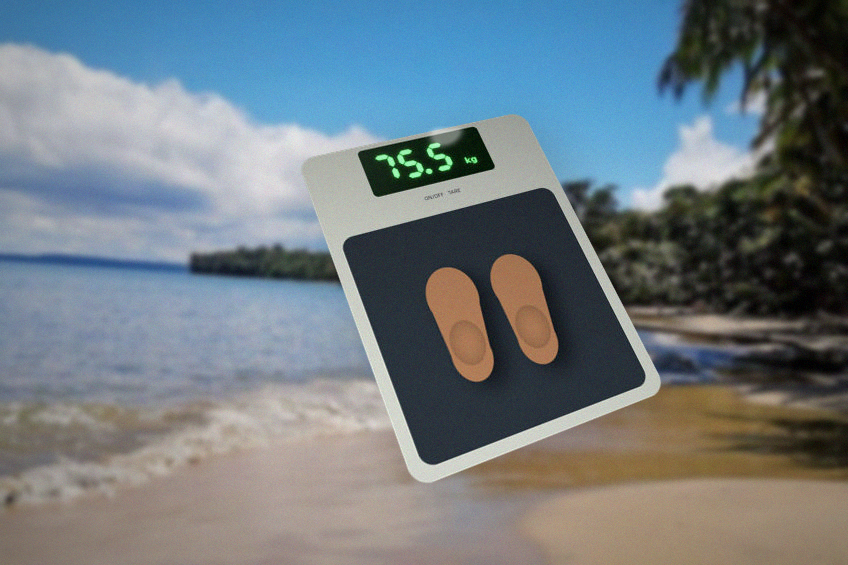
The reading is 75.5
